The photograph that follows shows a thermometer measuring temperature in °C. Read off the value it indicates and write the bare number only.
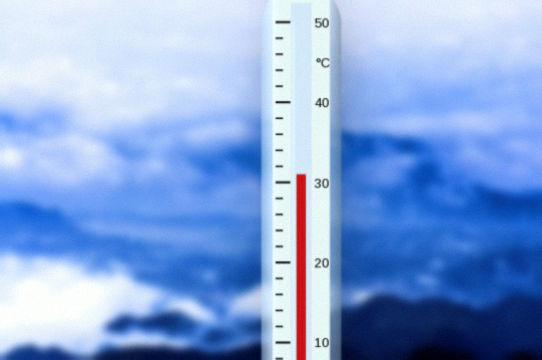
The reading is 31
